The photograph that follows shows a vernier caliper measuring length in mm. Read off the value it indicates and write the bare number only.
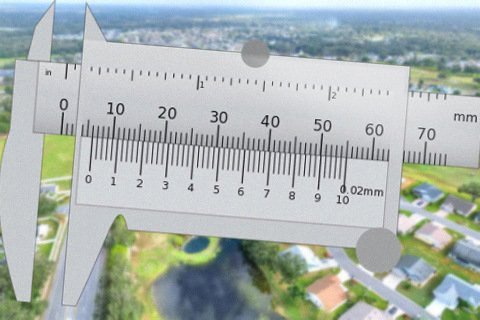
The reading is 6.0
